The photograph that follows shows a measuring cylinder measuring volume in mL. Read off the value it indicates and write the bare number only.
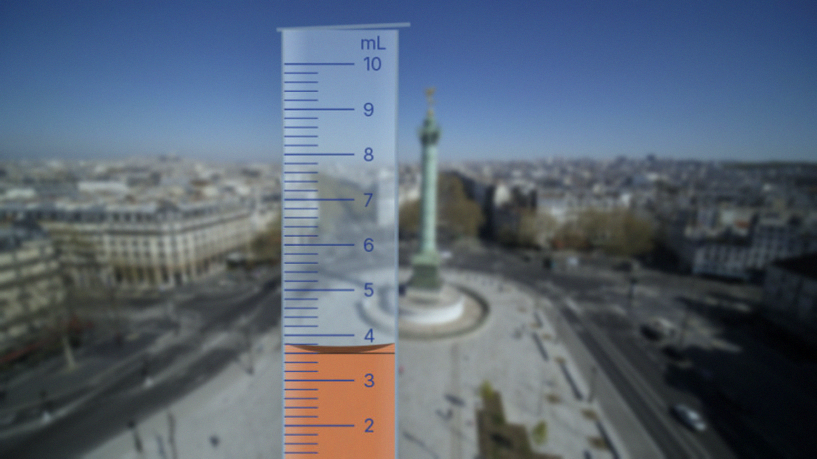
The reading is 3.6
